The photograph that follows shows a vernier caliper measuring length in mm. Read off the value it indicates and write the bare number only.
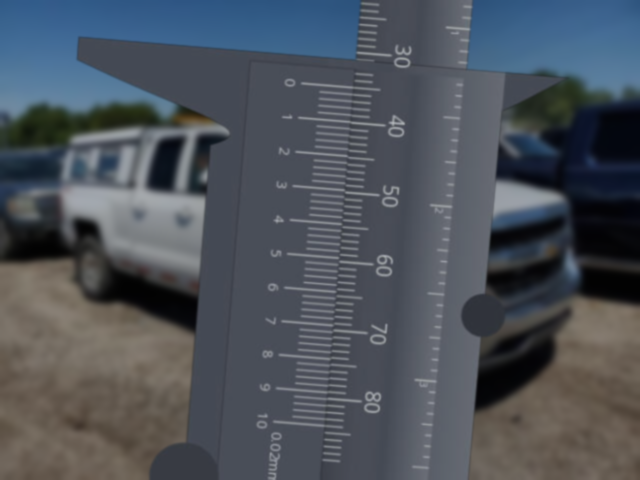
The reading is 35.0
